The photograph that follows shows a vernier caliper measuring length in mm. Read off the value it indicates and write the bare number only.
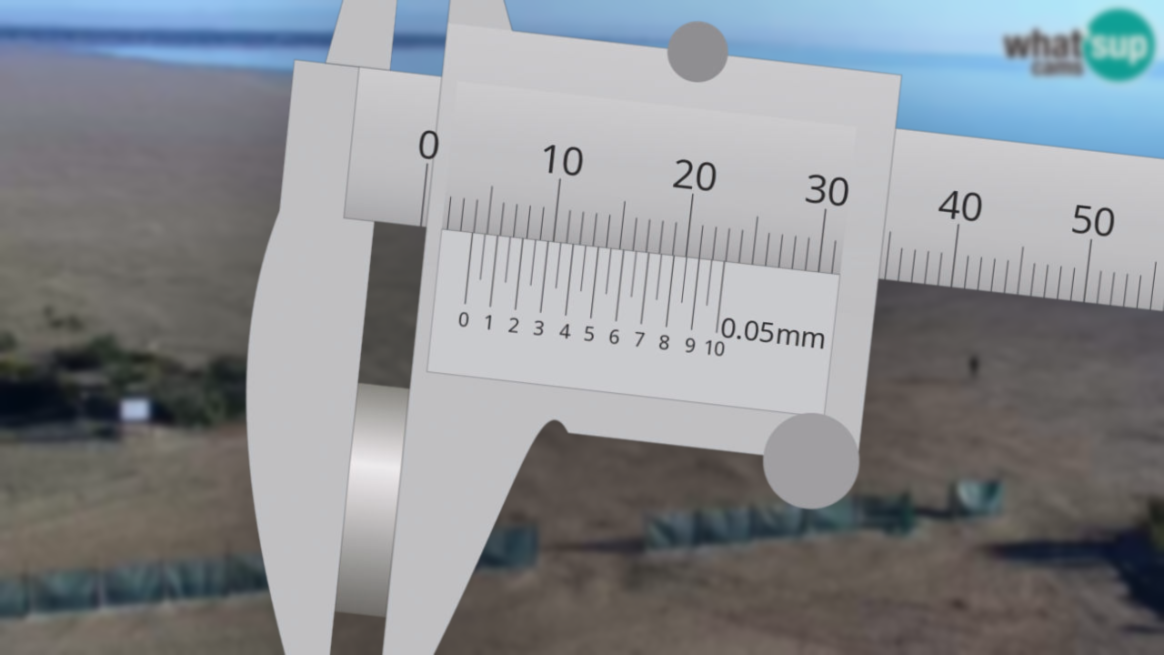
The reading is 3.9
